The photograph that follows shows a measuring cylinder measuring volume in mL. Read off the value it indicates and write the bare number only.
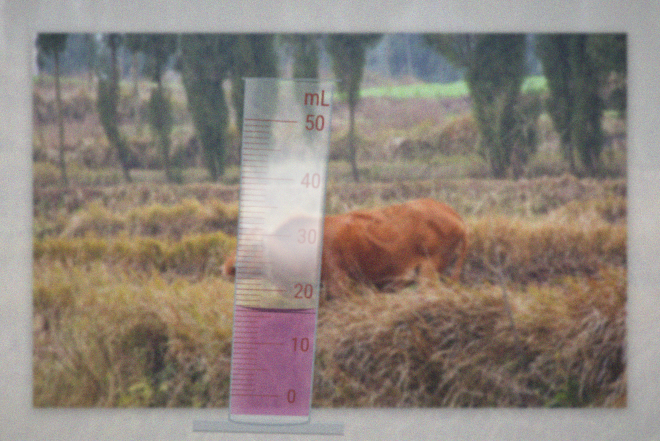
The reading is 16
